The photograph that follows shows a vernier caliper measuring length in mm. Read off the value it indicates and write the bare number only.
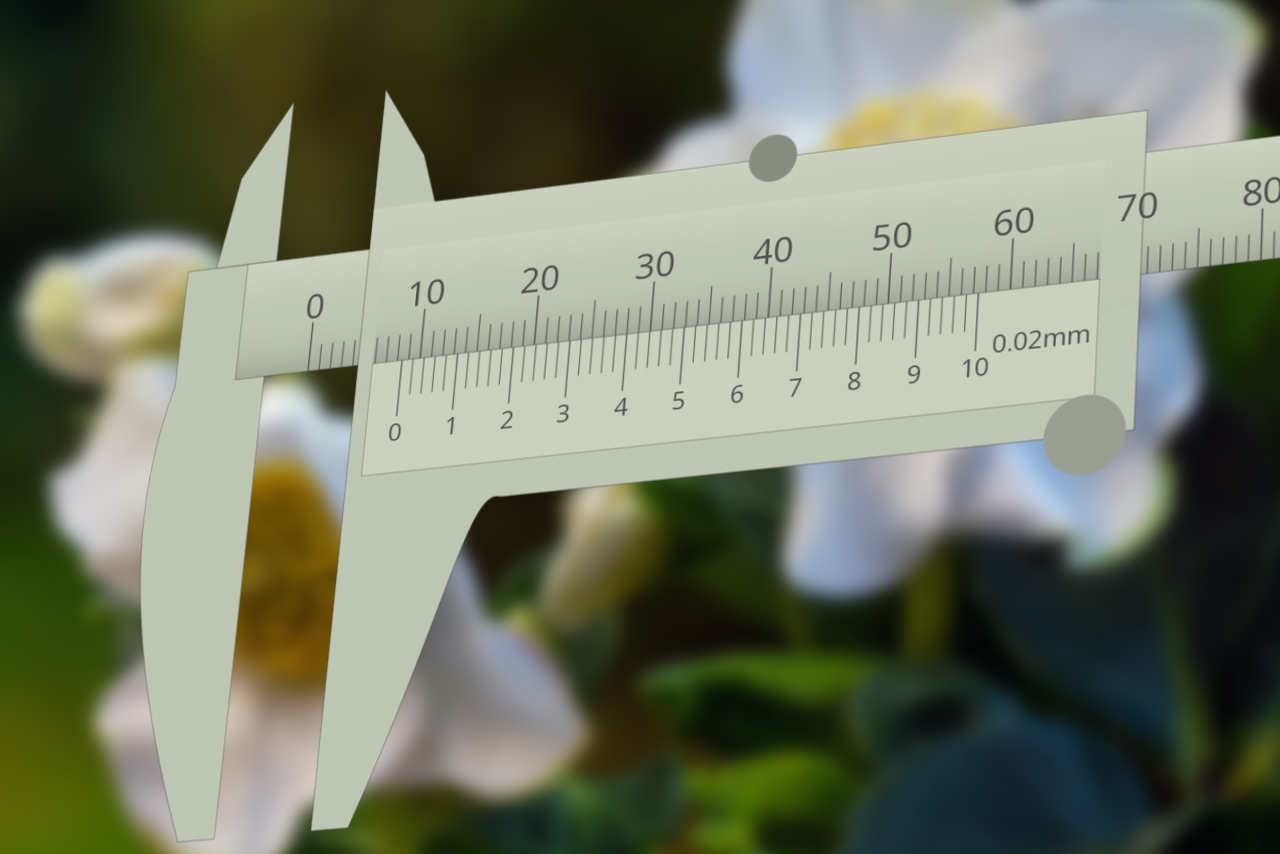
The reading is 8.4
